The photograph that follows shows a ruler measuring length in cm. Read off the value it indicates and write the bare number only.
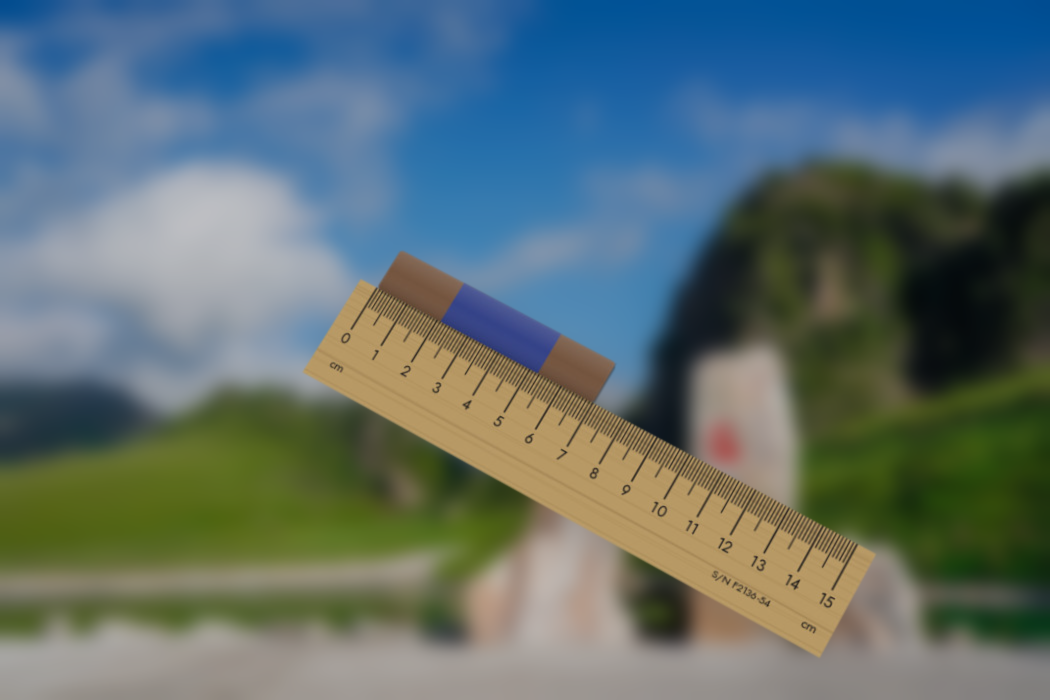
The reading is 7
